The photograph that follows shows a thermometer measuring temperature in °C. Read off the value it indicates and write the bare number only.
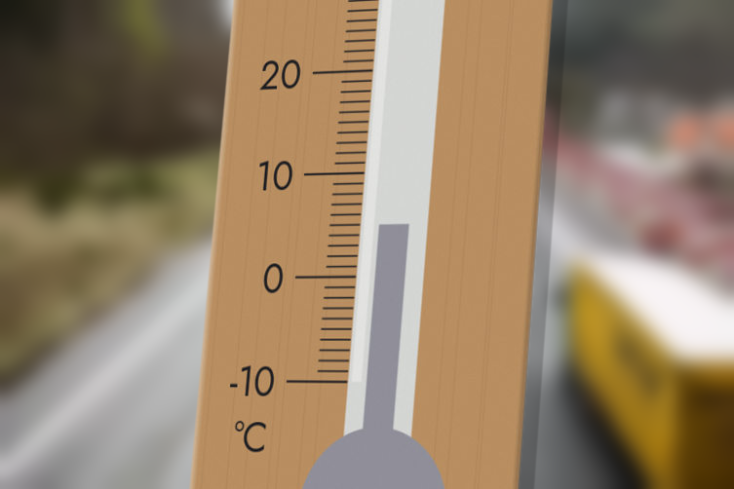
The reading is 5
